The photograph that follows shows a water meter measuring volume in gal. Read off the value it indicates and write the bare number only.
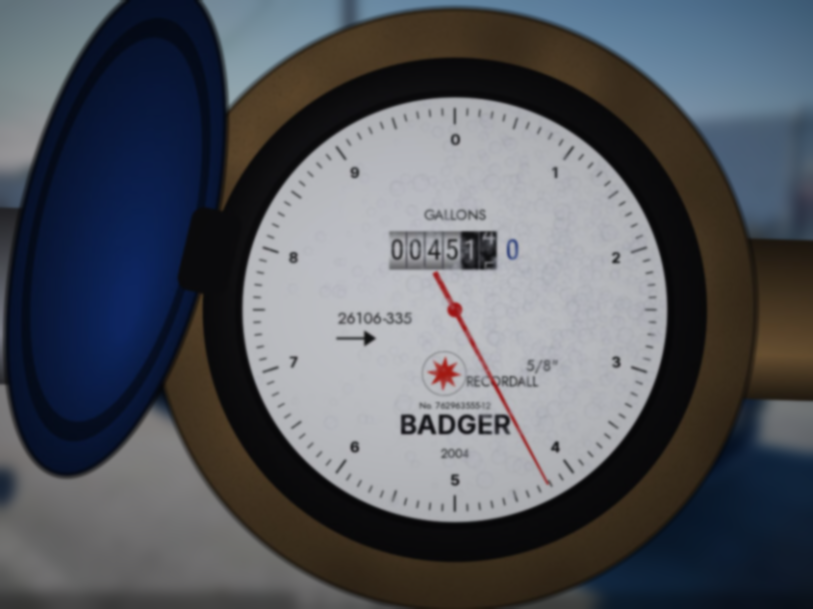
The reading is 45144.2
